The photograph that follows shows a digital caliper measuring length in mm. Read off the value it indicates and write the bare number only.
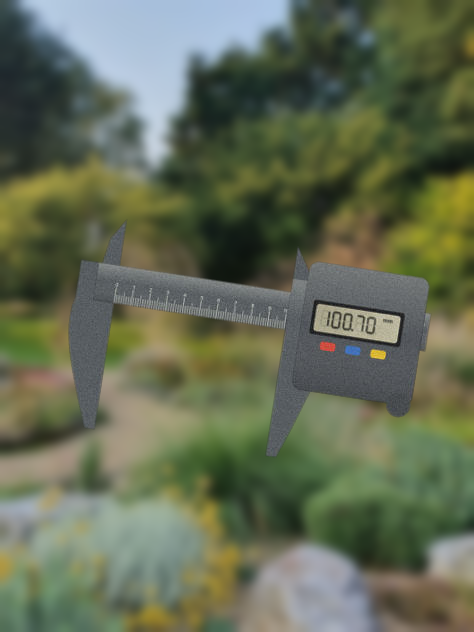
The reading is 100.70
